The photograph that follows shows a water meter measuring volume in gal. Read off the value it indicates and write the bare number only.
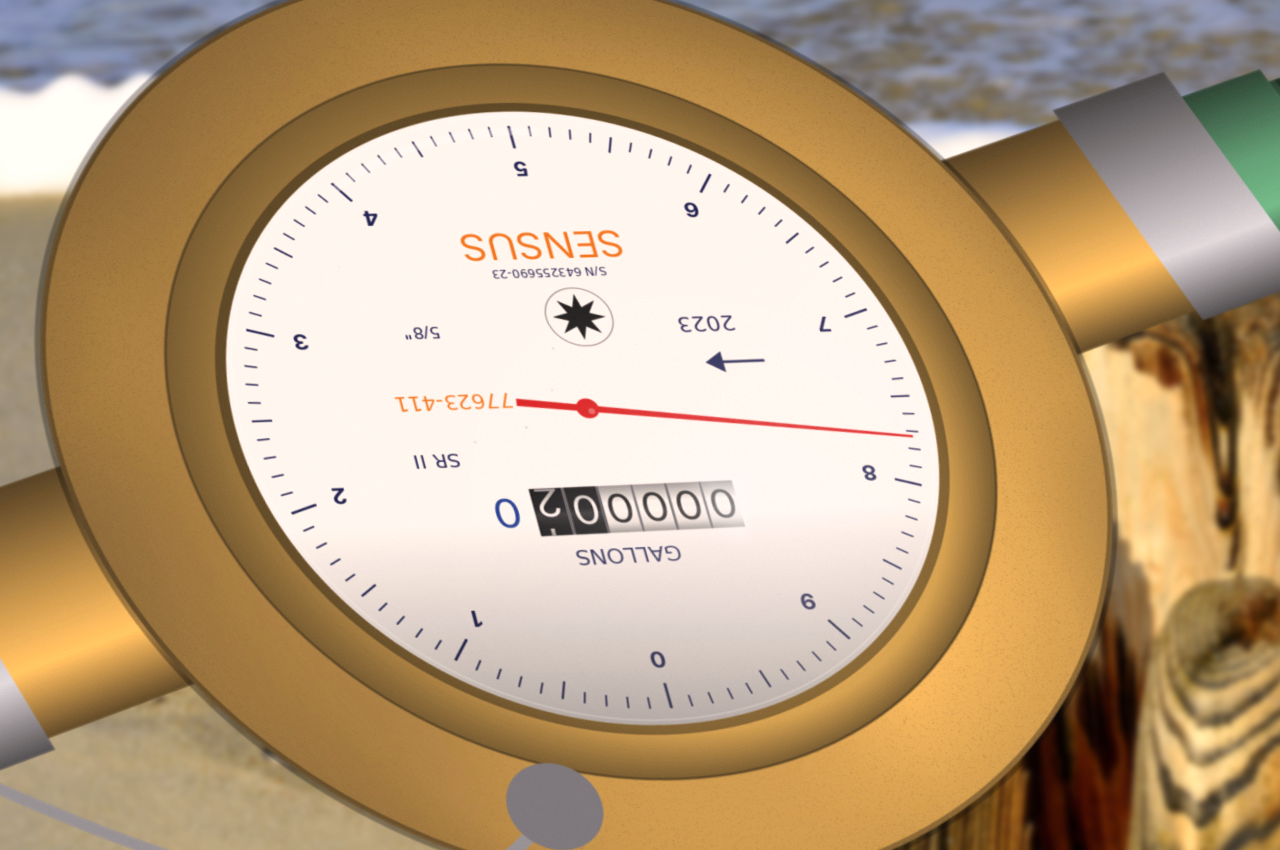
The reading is 17.7
